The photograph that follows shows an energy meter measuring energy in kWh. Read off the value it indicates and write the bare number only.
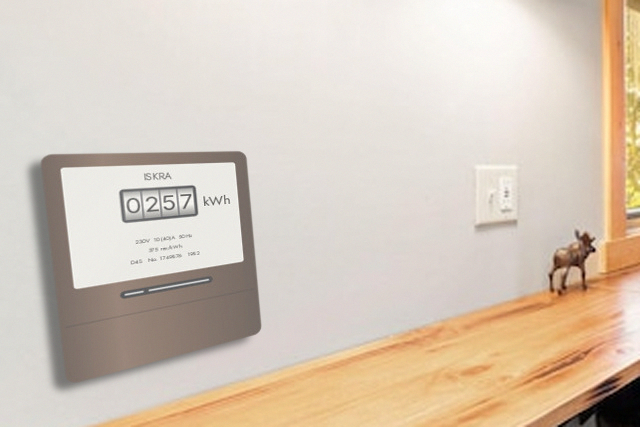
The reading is 257
